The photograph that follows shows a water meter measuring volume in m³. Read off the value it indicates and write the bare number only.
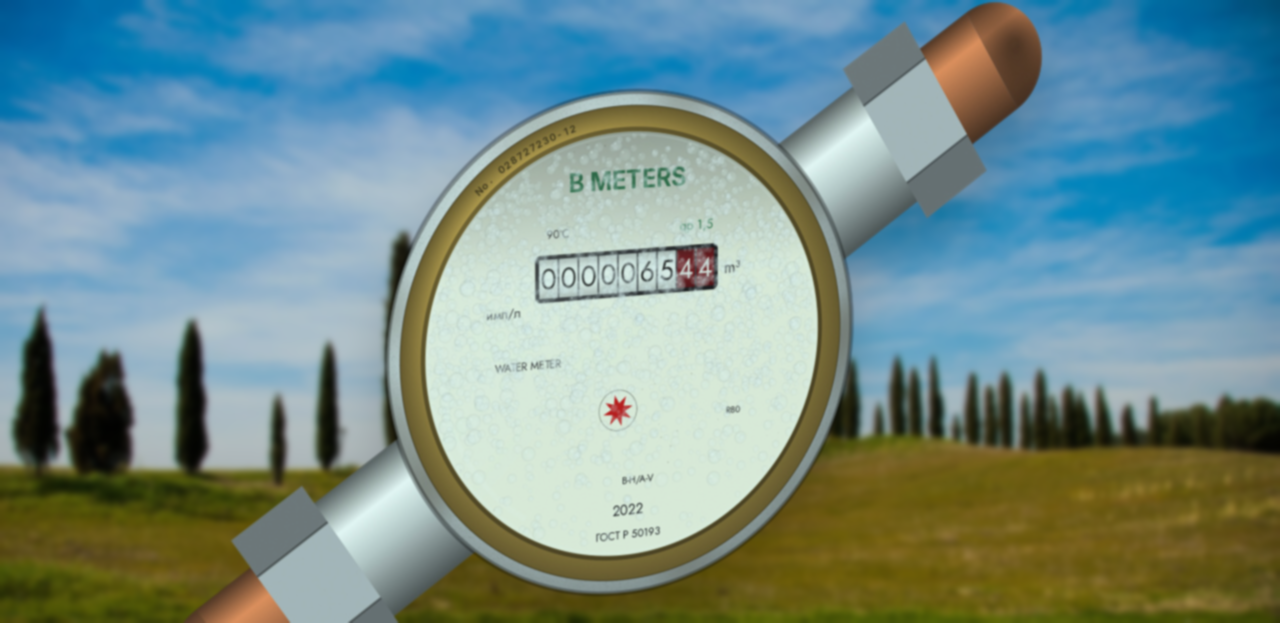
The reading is 65.44
